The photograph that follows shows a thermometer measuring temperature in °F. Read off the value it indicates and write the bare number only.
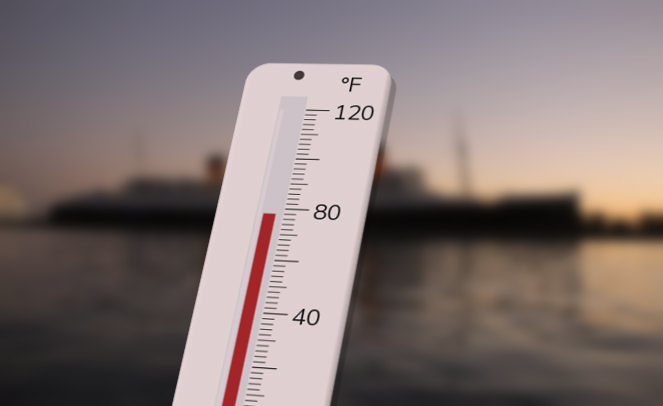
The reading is 78
